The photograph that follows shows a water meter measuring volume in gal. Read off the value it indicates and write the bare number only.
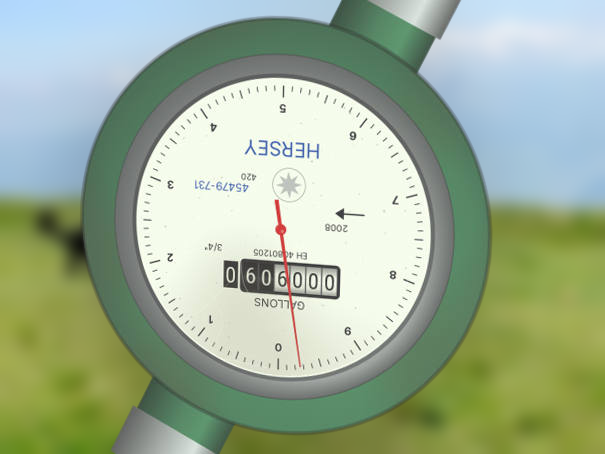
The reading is 9089.7
